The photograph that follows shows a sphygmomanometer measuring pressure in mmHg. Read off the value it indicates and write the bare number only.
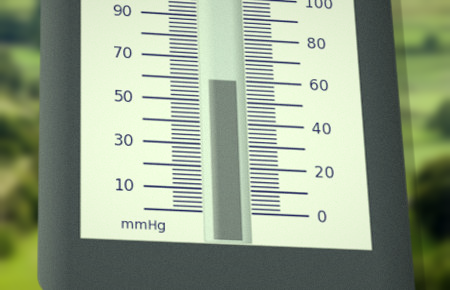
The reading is 60
